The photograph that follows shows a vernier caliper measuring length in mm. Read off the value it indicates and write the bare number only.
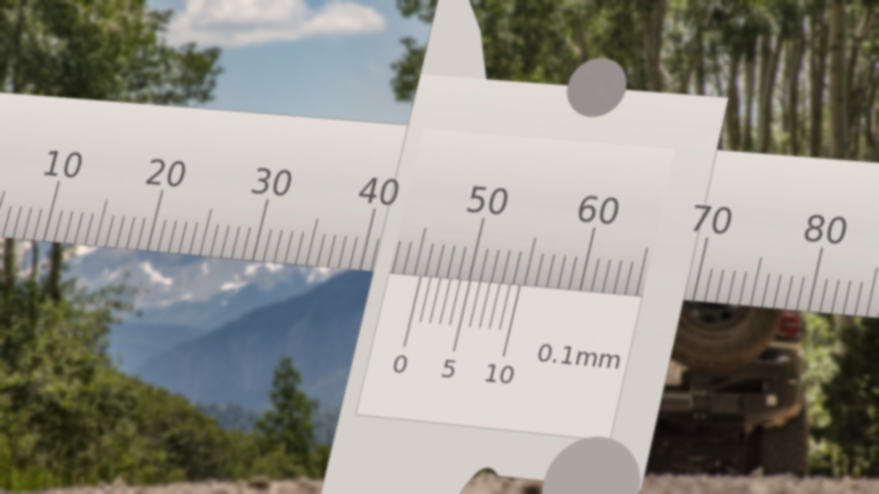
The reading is 45.6
